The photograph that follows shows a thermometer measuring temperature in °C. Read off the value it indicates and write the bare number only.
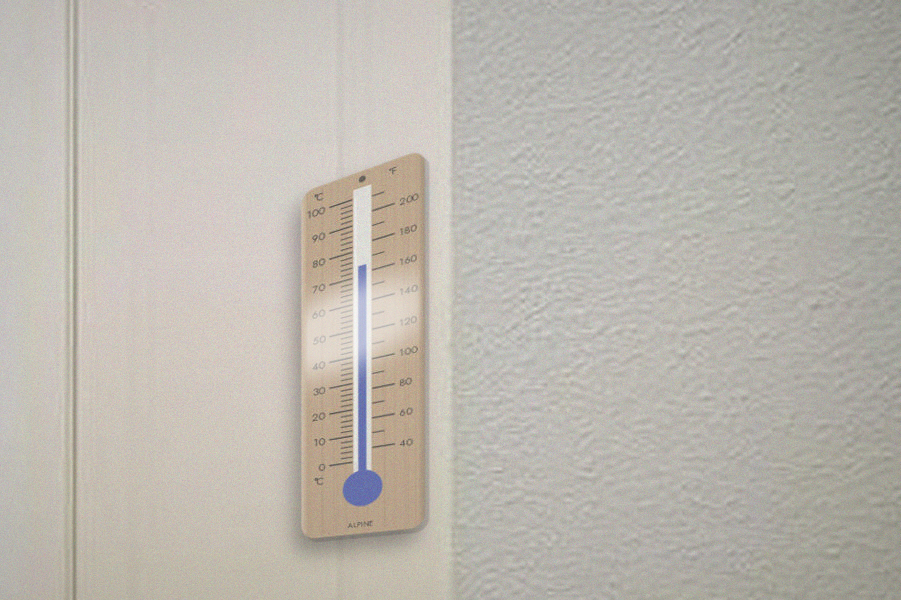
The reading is 74
